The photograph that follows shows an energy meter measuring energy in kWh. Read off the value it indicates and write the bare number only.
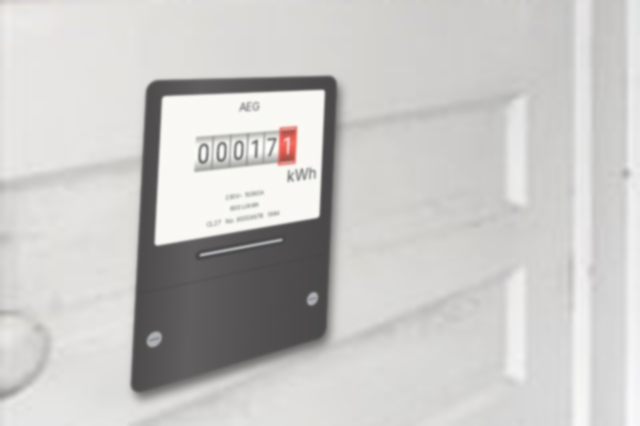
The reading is 17.1
